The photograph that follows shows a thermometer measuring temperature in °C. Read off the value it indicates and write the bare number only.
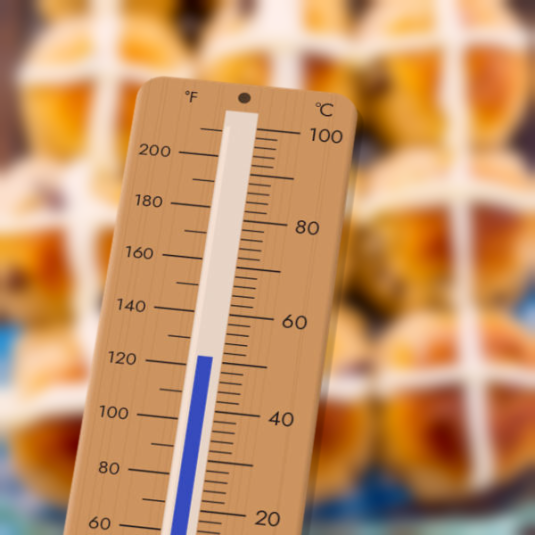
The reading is 51
